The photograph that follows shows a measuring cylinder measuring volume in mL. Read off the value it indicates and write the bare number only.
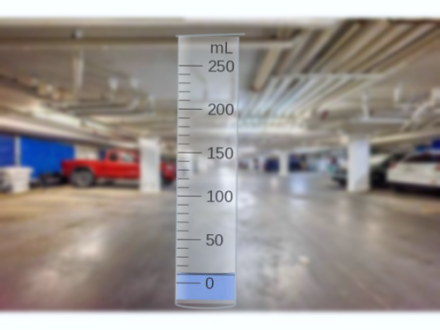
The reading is 10
